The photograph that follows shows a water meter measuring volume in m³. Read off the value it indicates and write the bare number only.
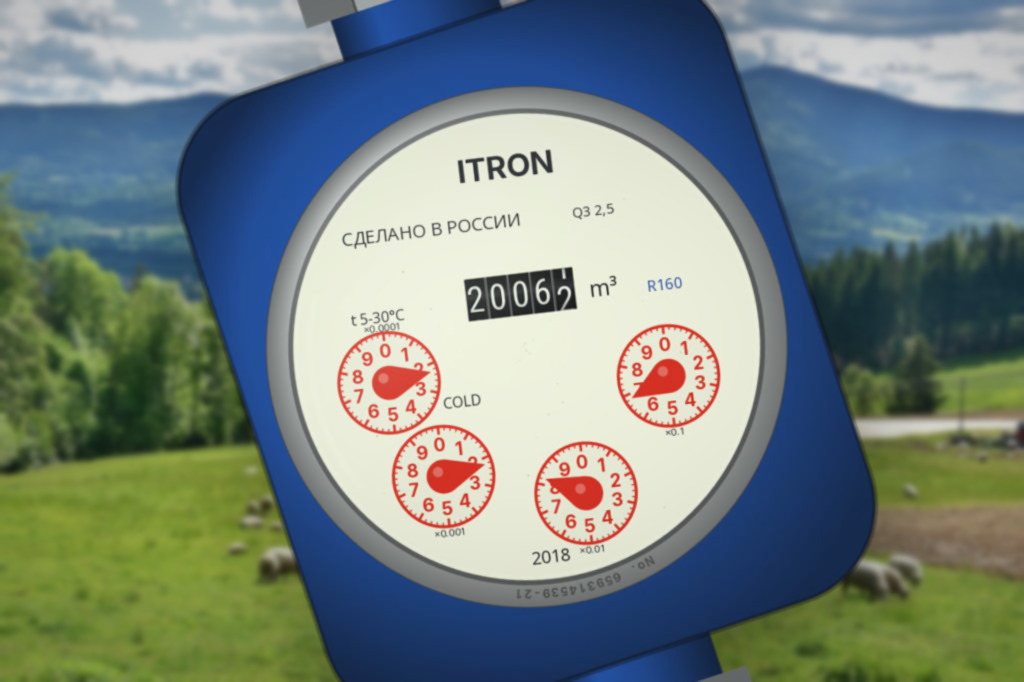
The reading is 20061.6822
